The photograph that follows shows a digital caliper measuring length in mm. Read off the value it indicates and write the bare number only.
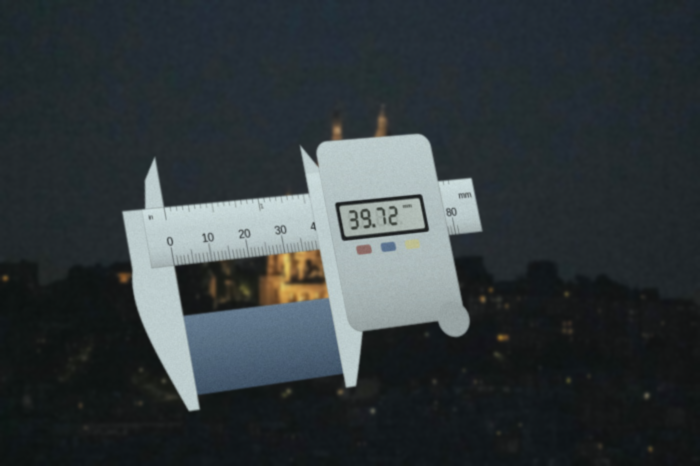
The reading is 39.72
